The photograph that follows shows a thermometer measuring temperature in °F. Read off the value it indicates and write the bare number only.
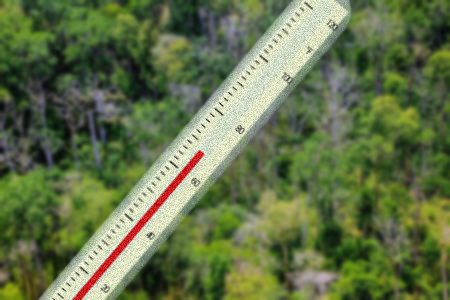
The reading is 68
